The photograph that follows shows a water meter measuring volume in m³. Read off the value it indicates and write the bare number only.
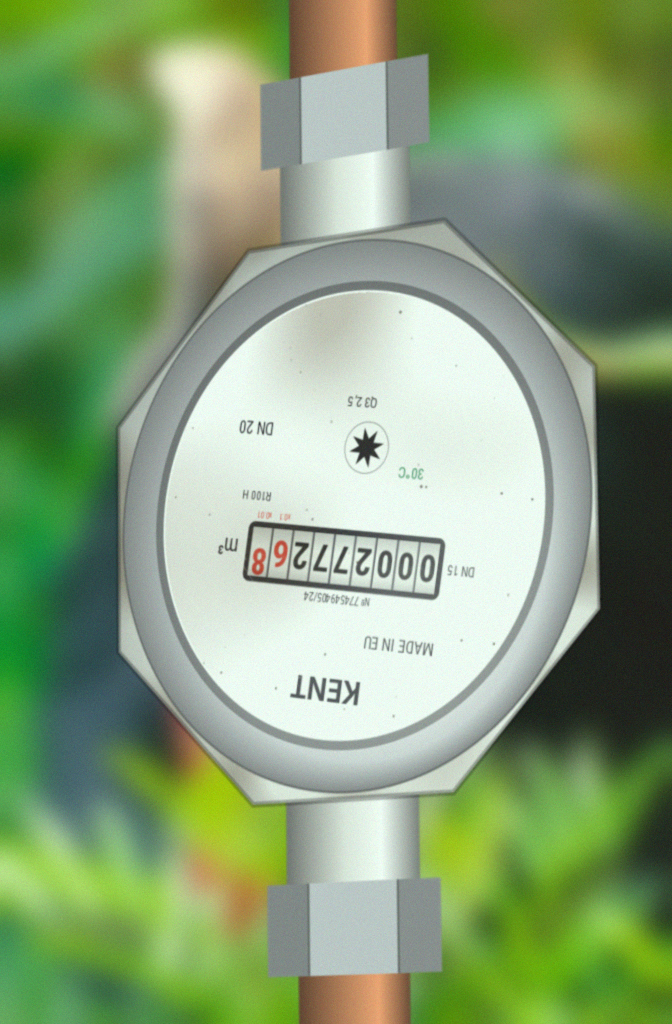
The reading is 2772.68
